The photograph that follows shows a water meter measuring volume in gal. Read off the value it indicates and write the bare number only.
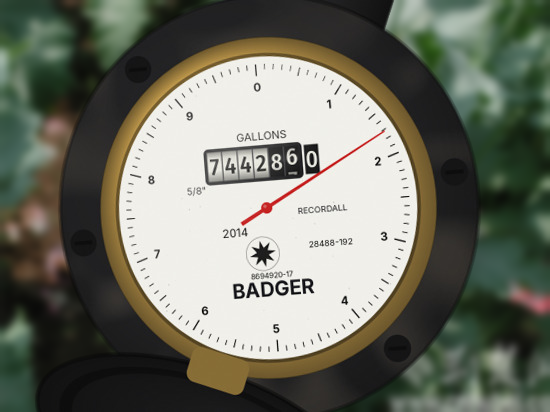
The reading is 7442861.7
